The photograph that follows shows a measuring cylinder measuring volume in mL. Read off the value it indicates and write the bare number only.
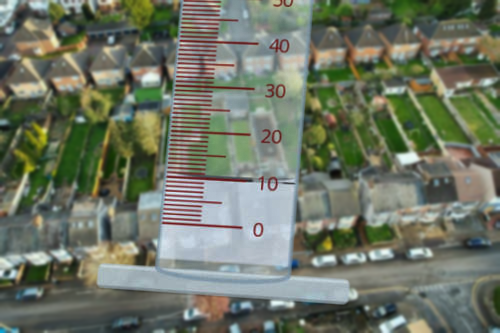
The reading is 10
